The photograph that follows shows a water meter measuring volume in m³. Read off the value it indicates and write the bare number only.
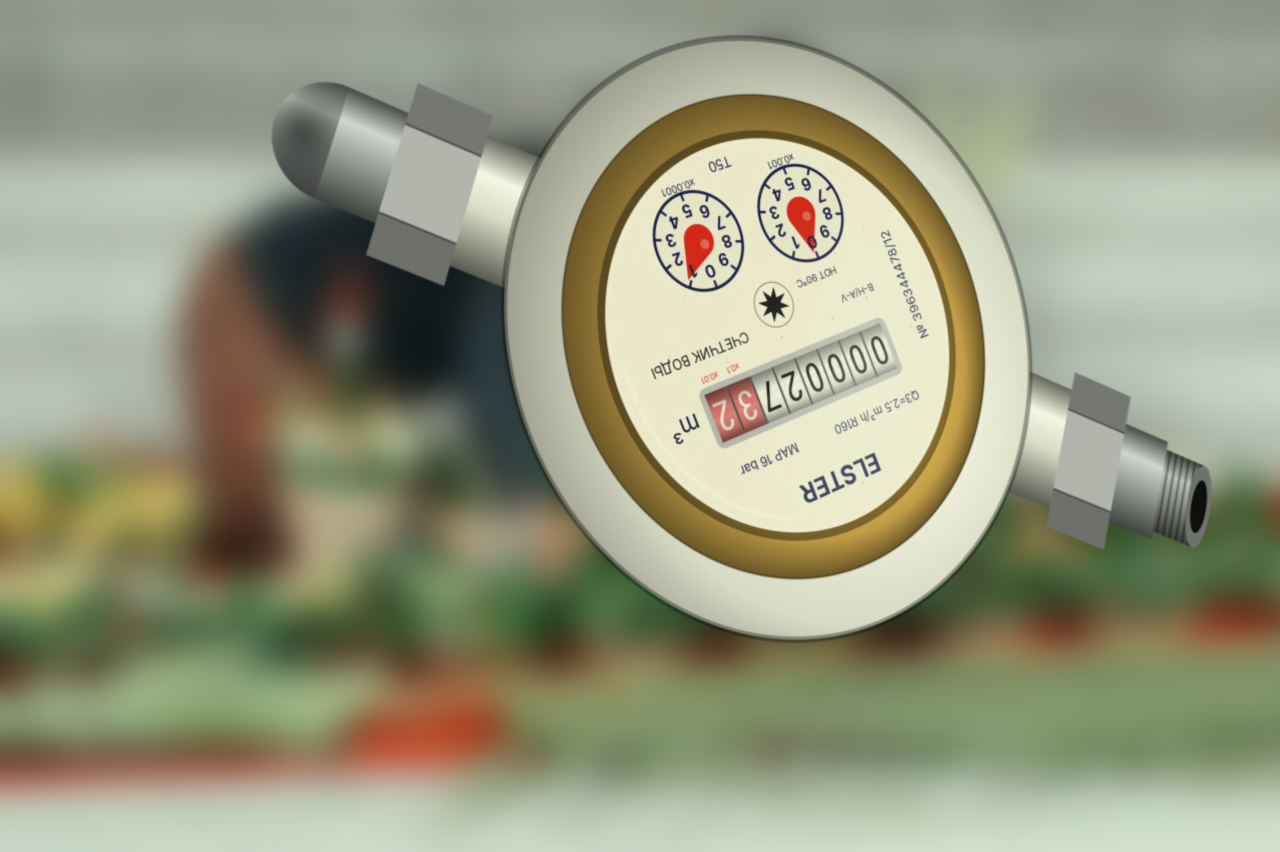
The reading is 27.3201
